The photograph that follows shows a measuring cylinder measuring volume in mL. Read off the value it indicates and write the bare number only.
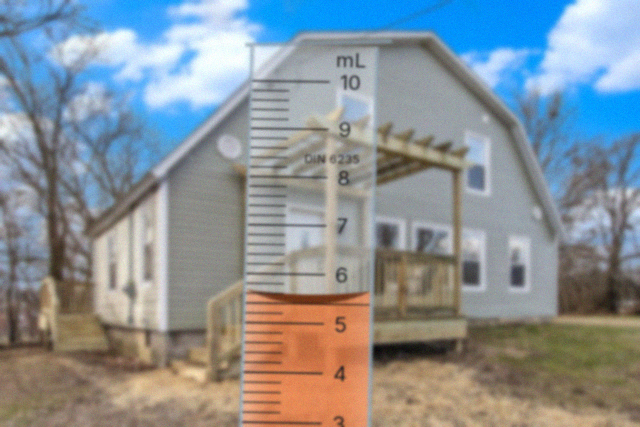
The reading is 5.4
